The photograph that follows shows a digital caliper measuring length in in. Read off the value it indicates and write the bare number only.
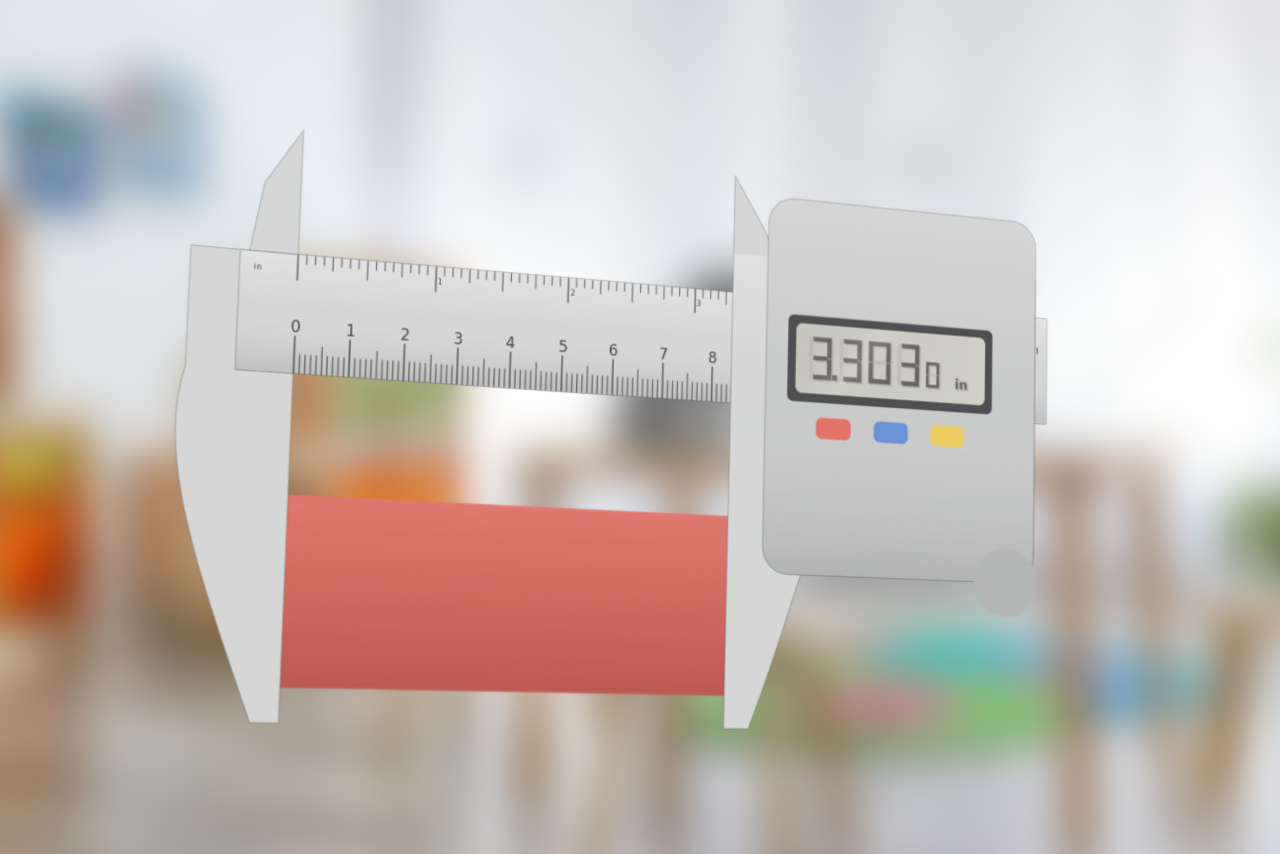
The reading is 3.3030
